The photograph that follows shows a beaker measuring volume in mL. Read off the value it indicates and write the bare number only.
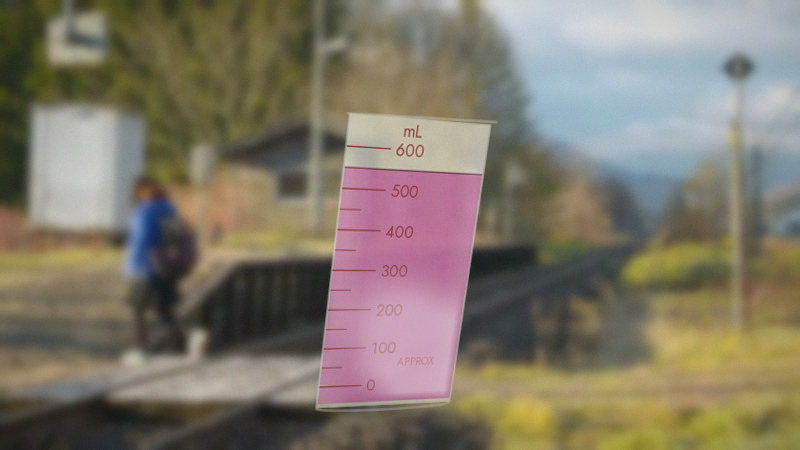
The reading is 550
